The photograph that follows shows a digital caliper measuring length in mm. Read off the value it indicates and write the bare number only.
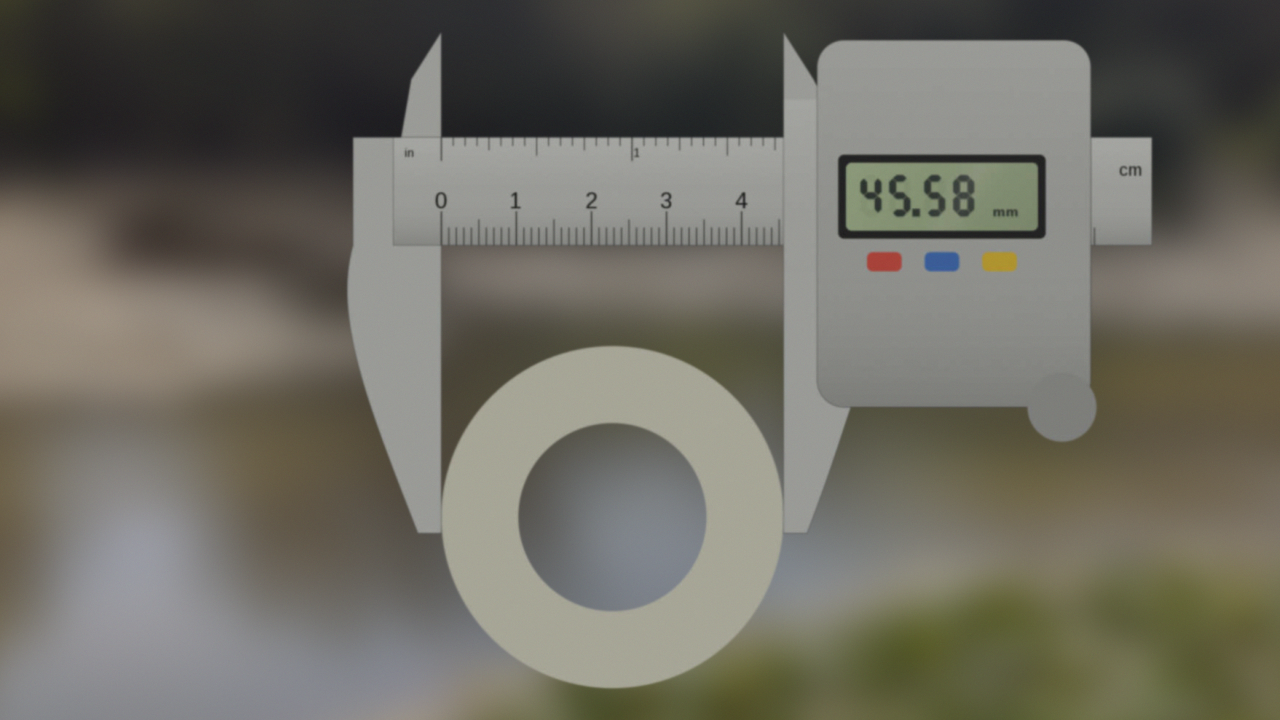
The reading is 45.58
